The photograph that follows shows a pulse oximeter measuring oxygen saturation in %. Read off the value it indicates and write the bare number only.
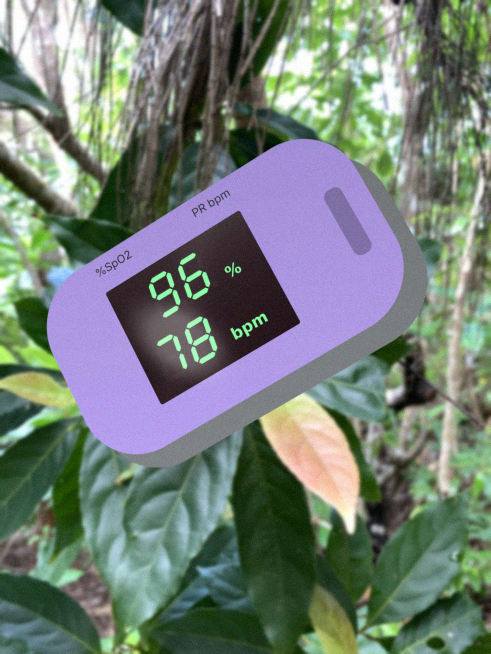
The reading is 96
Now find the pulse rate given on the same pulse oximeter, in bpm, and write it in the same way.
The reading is 78
